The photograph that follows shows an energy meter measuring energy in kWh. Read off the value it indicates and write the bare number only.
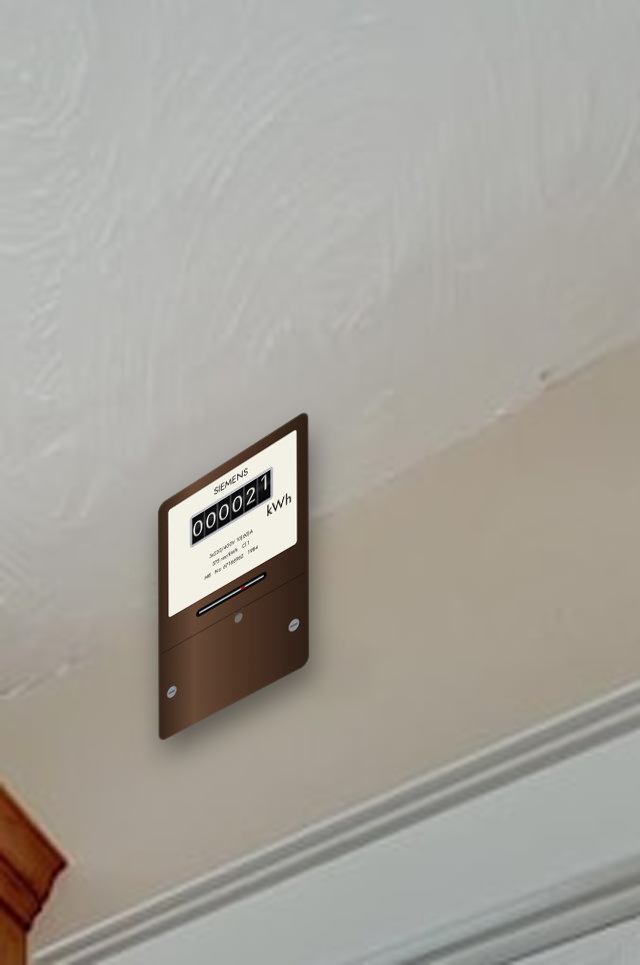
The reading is 21
